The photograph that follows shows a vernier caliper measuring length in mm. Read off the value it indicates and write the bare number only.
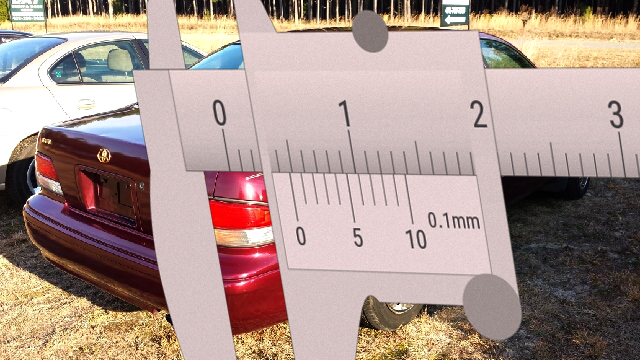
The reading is 4.8
